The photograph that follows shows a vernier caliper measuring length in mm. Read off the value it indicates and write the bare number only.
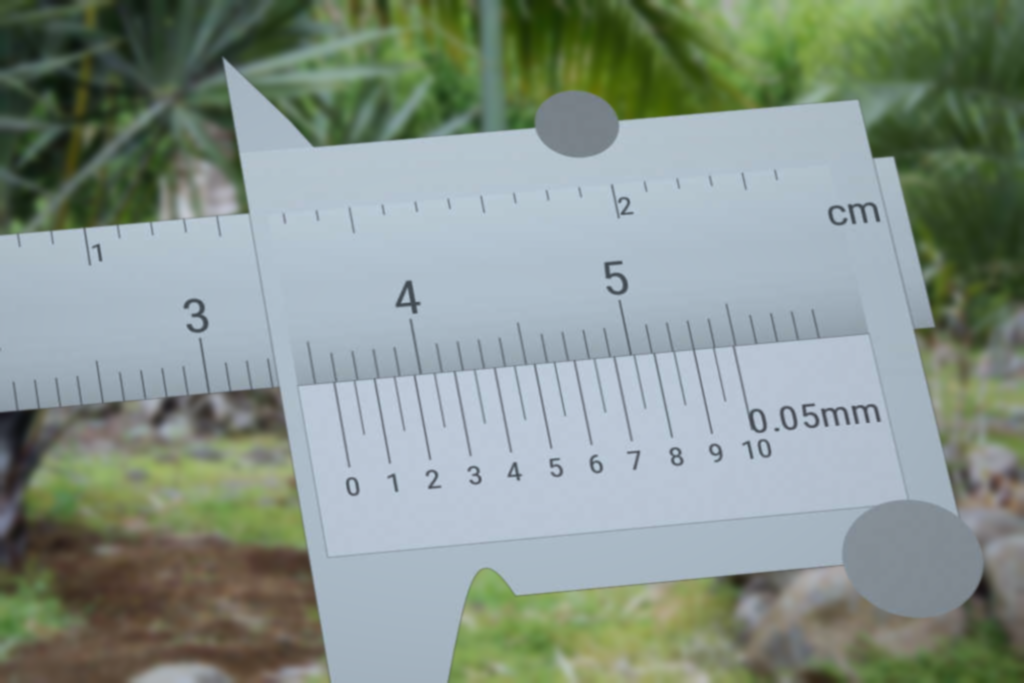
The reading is 35.9
